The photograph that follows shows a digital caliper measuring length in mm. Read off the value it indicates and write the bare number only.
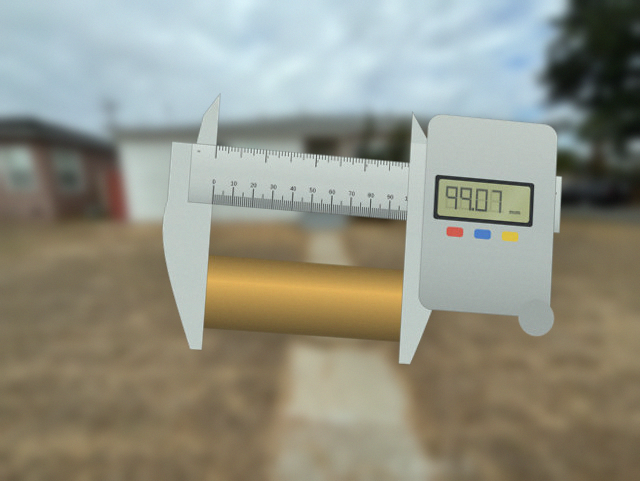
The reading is 99.07
